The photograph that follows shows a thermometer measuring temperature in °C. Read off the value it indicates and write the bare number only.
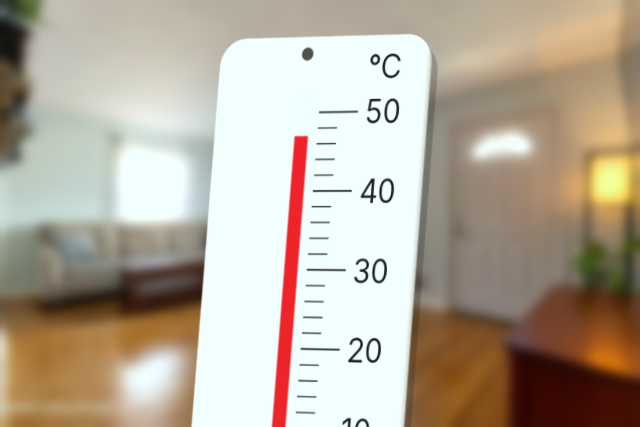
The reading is 47
